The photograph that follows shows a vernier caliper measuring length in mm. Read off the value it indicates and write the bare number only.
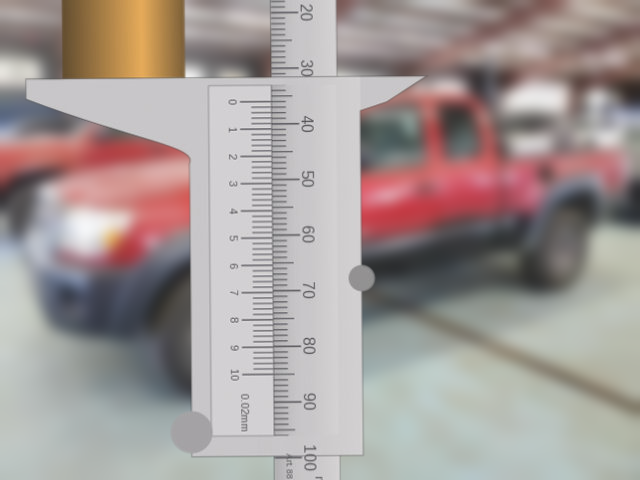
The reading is 36.0
